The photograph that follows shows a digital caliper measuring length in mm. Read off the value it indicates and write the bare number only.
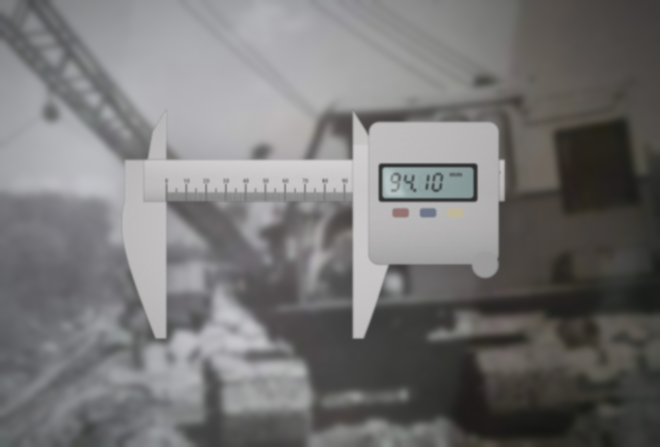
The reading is 94.10
